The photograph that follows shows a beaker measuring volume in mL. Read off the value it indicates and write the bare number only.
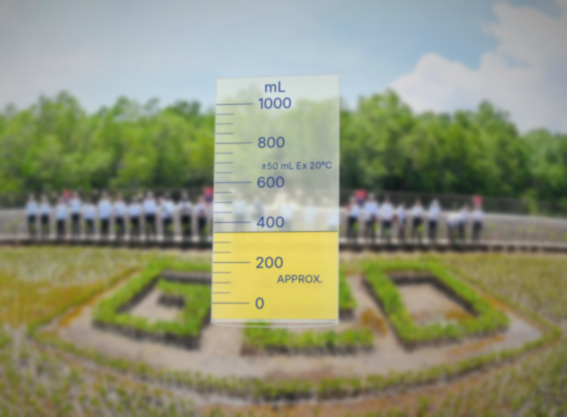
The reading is 350
